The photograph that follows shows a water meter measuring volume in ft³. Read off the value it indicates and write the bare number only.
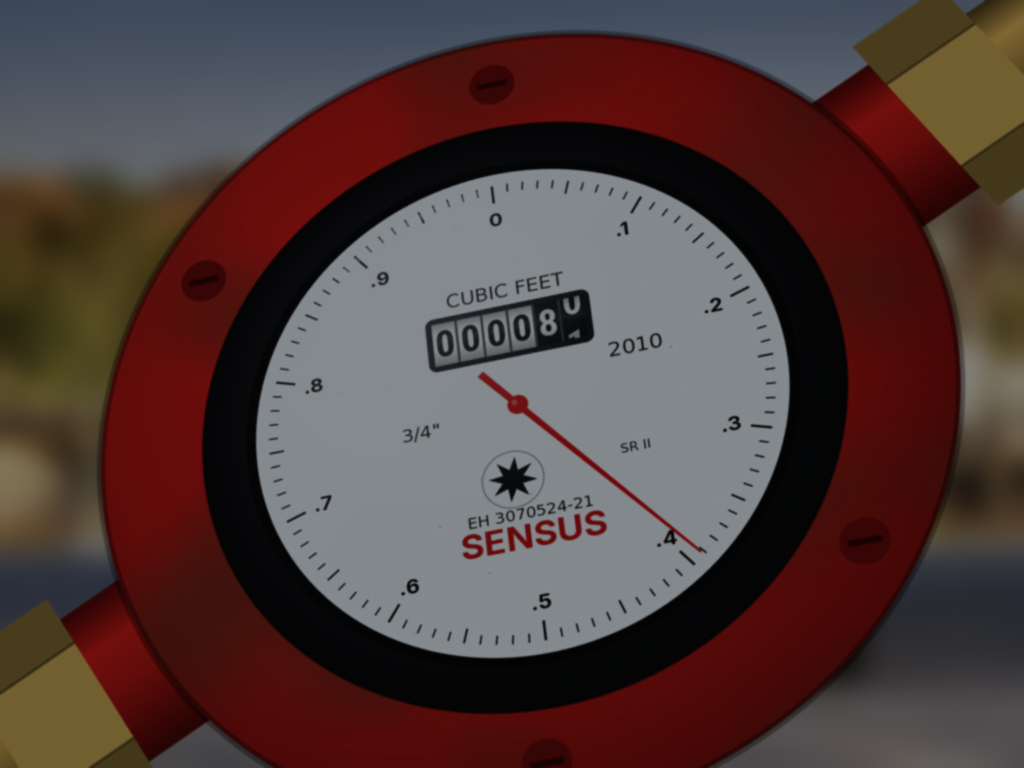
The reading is 80.39
